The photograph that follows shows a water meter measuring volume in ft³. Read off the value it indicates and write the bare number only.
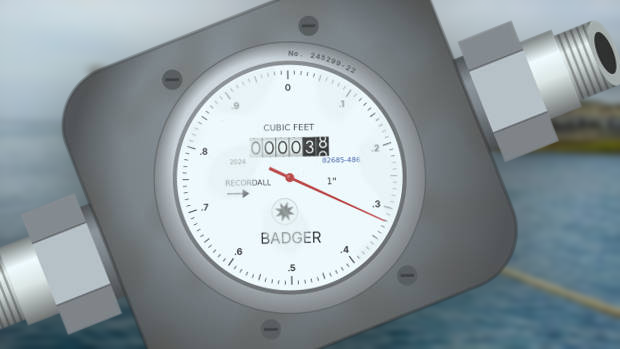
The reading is 38.32
